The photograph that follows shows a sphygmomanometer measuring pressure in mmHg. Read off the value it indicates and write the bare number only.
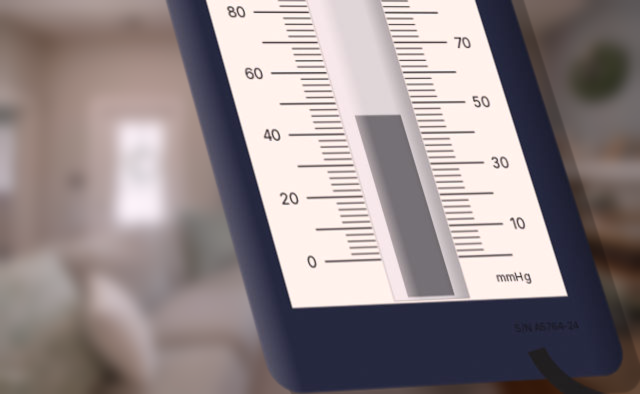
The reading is 46
